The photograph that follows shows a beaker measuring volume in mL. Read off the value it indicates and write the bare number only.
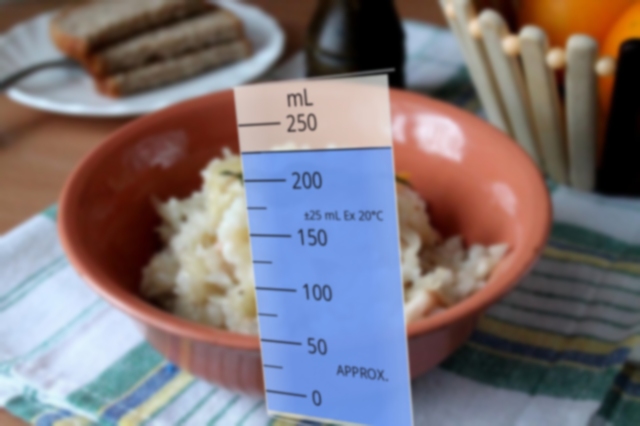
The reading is 225
